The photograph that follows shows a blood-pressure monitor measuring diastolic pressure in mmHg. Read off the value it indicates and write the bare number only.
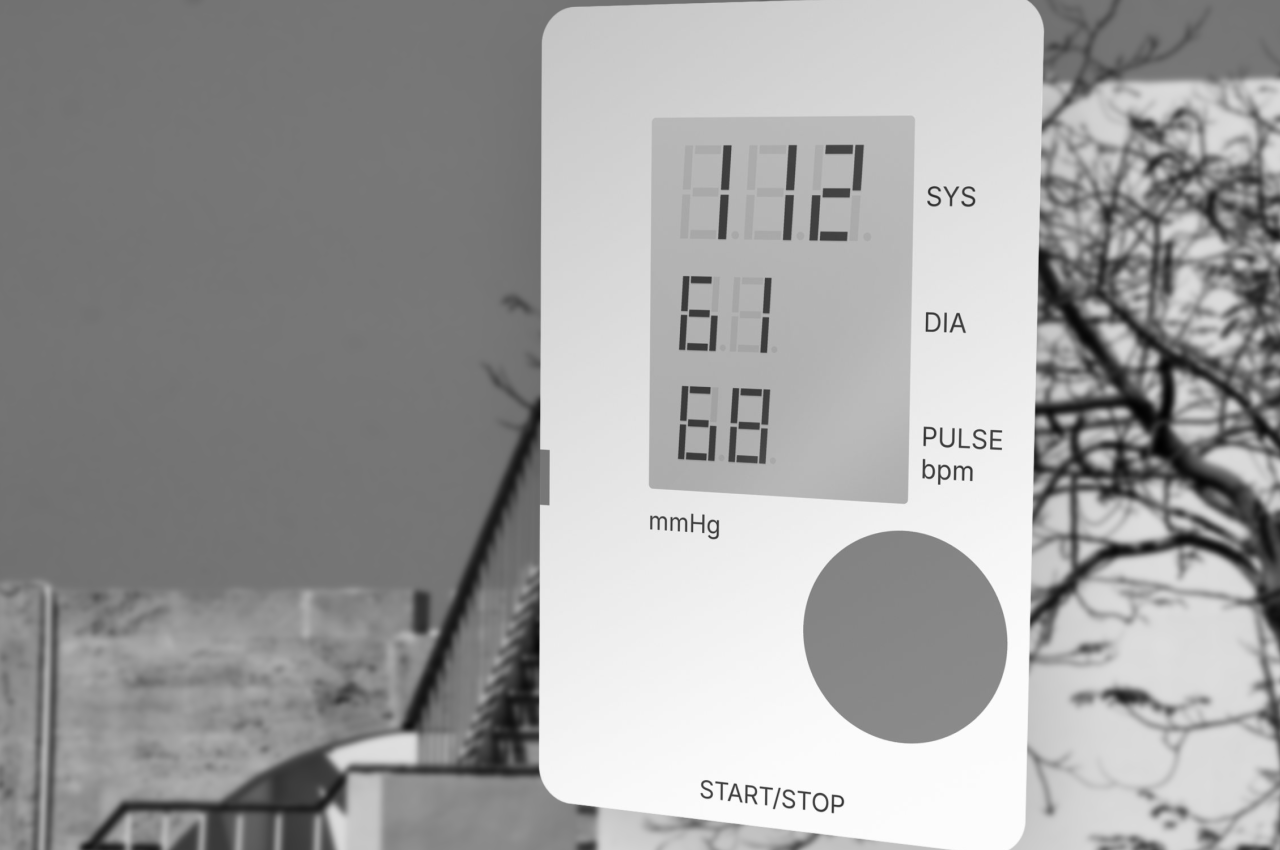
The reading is 61
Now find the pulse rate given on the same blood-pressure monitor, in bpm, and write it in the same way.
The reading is 68
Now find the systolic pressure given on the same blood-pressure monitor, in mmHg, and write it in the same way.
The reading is 112
